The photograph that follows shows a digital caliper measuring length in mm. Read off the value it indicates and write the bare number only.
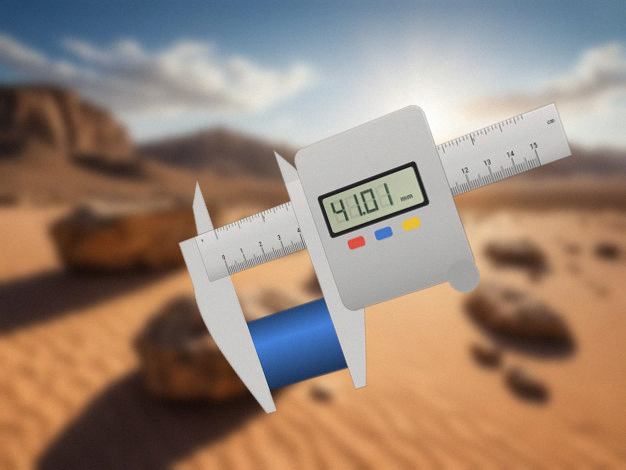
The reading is 41.01
